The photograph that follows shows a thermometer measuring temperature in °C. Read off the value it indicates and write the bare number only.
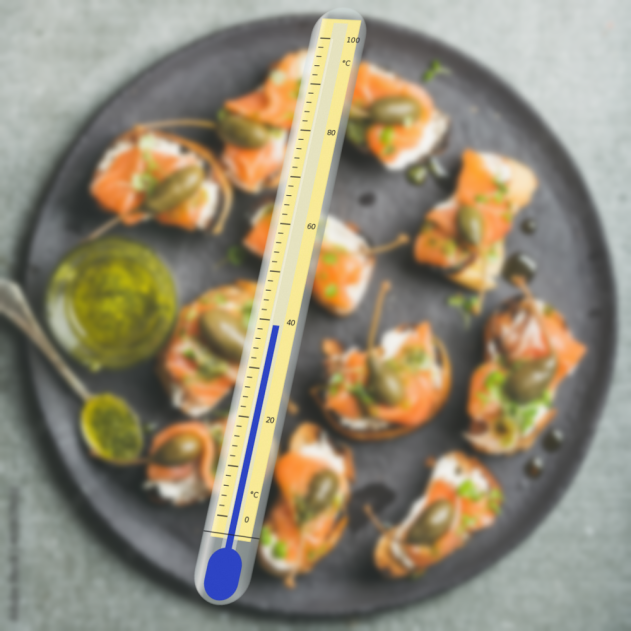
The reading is 39
